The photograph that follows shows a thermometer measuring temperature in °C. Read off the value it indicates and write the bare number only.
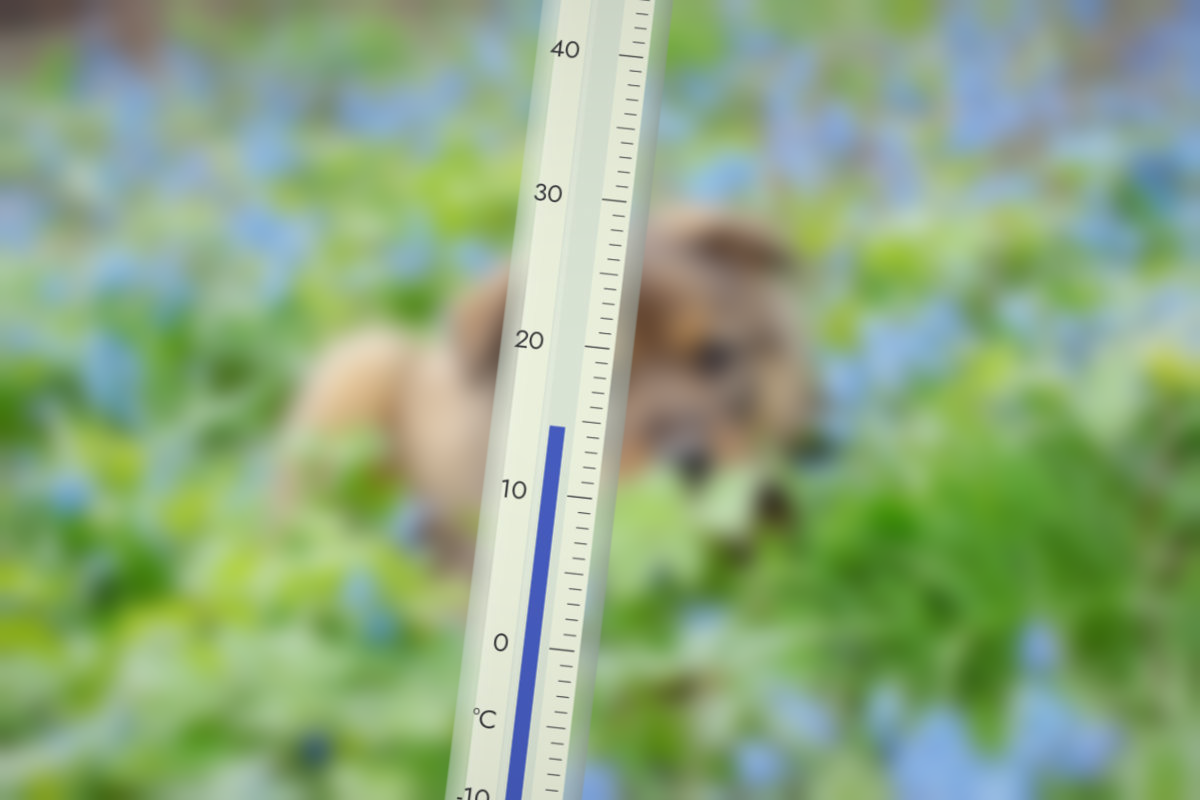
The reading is 14.5
